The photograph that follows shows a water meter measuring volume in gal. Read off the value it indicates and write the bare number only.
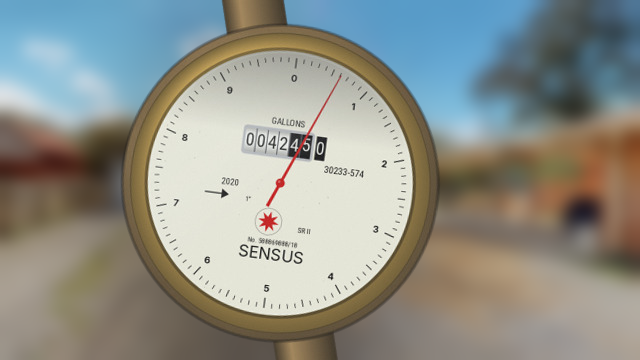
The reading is 42450.6
